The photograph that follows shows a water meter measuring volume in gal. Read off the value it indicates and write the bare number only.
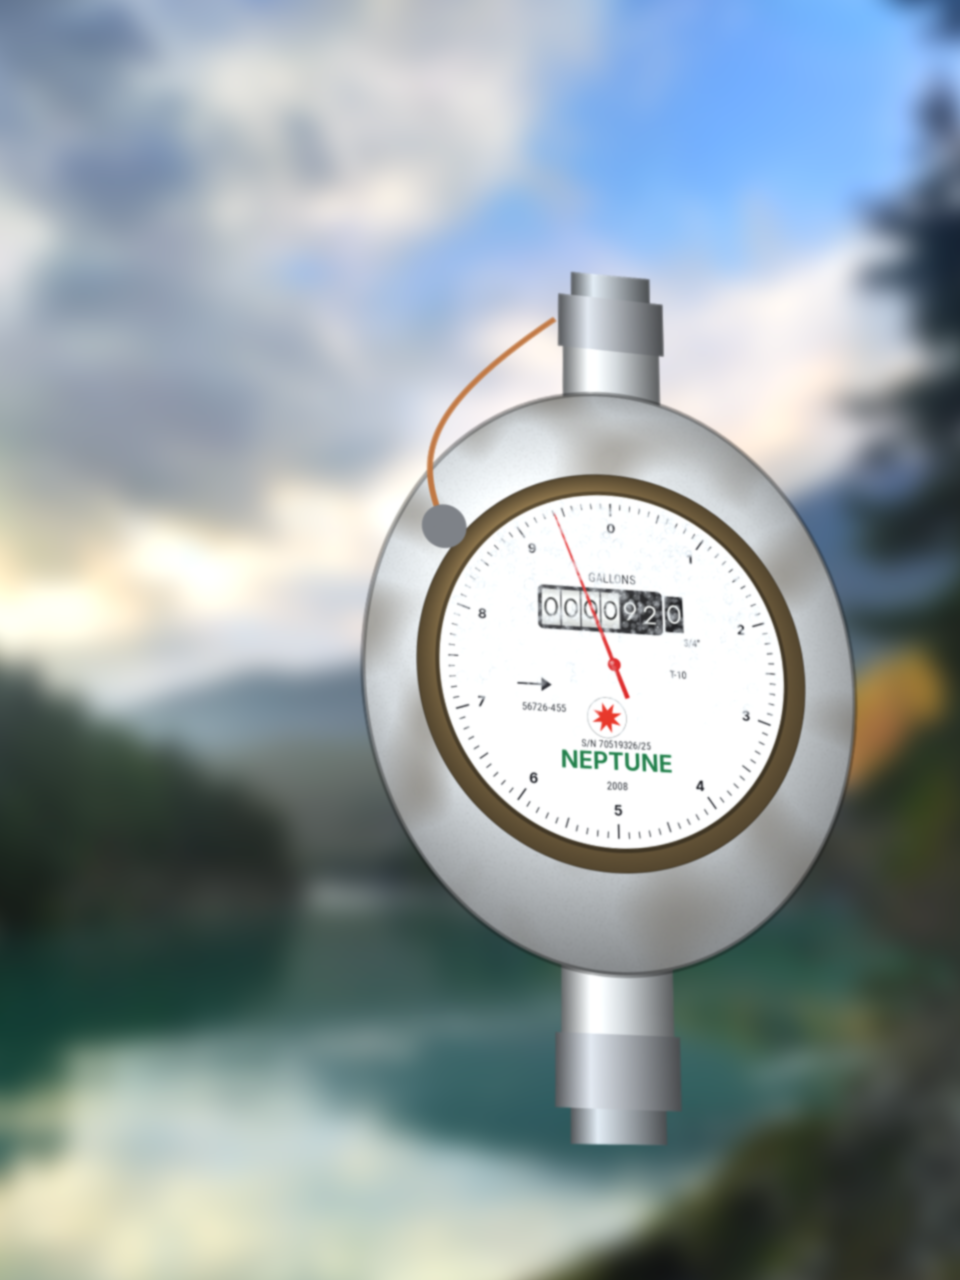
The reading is 919.4
